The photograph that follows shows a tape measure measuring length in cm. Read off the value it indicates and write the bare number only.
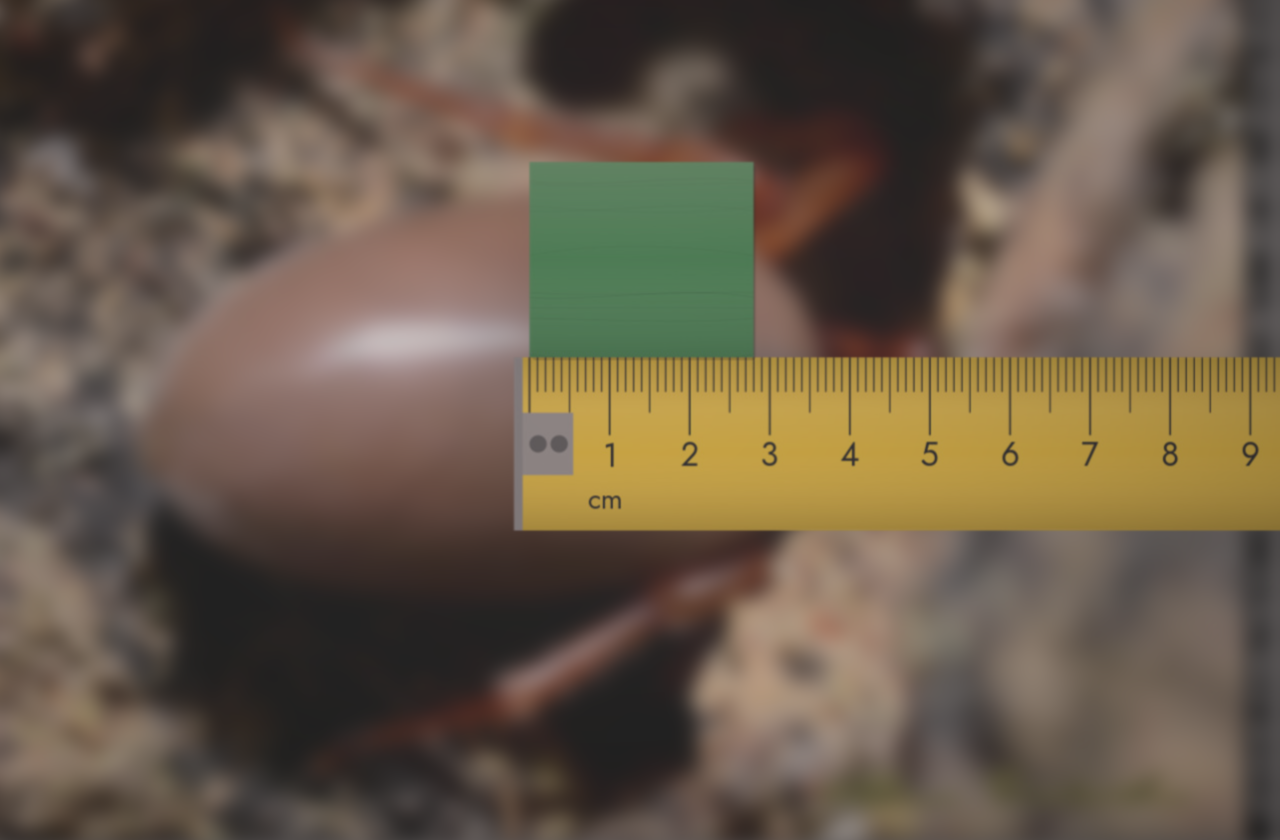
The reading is 2.8
